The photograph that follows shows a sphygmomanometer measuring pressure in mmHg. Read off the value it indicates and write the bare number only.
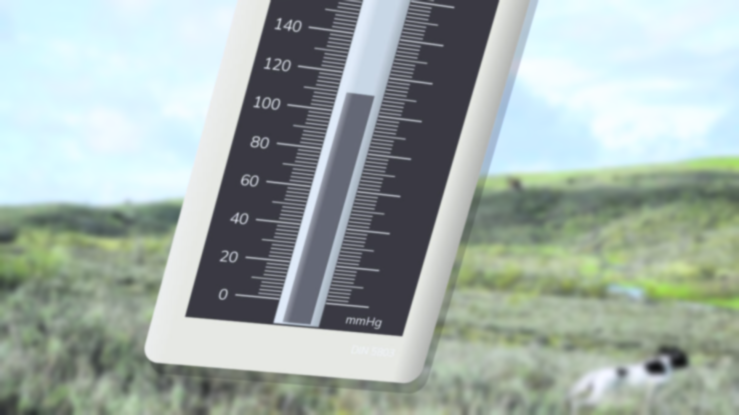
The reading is 110
